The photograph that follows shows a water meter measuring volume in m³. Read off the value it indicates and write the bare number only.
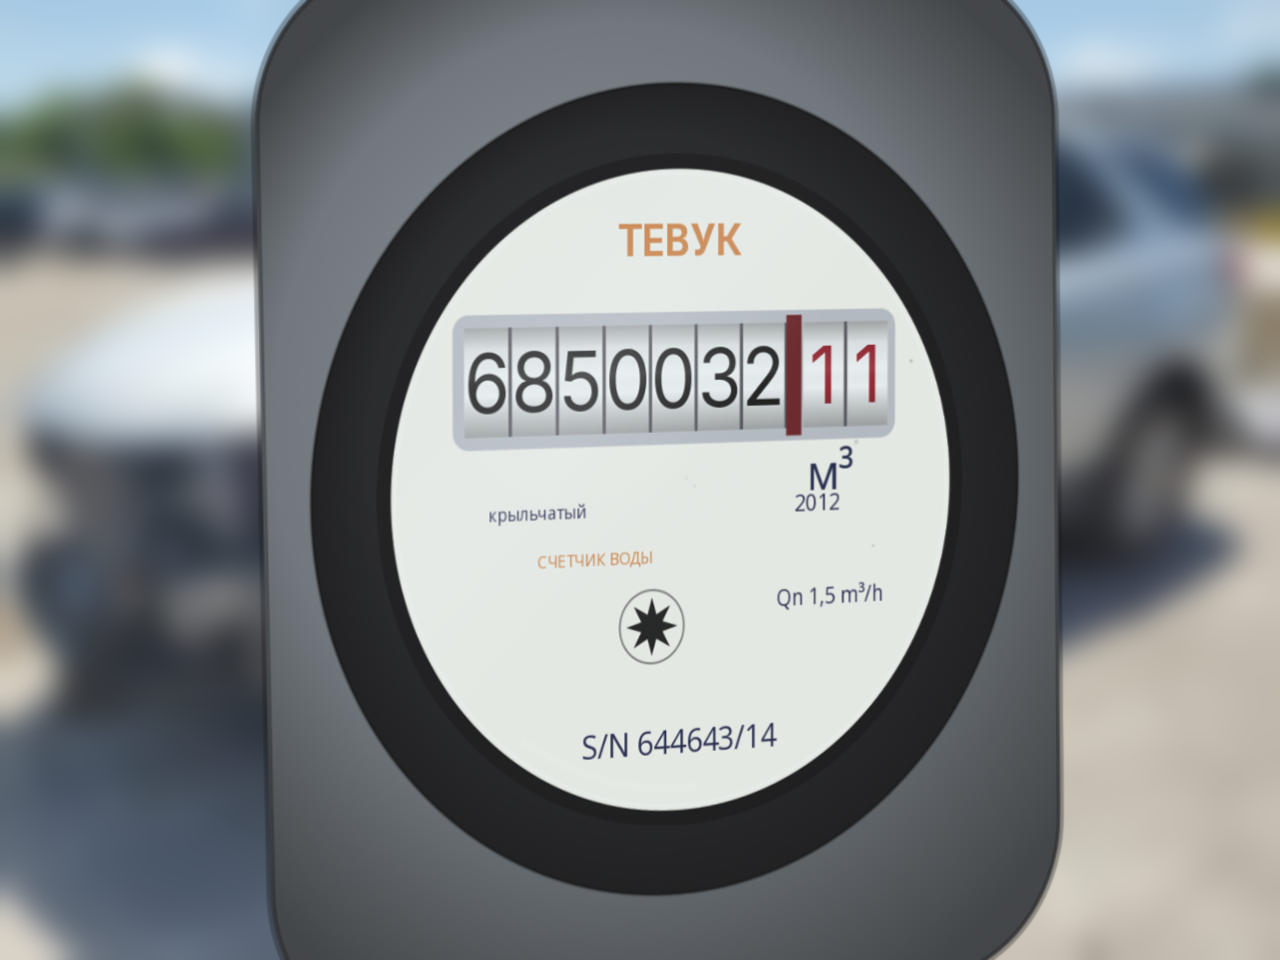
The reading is 6850032.11
